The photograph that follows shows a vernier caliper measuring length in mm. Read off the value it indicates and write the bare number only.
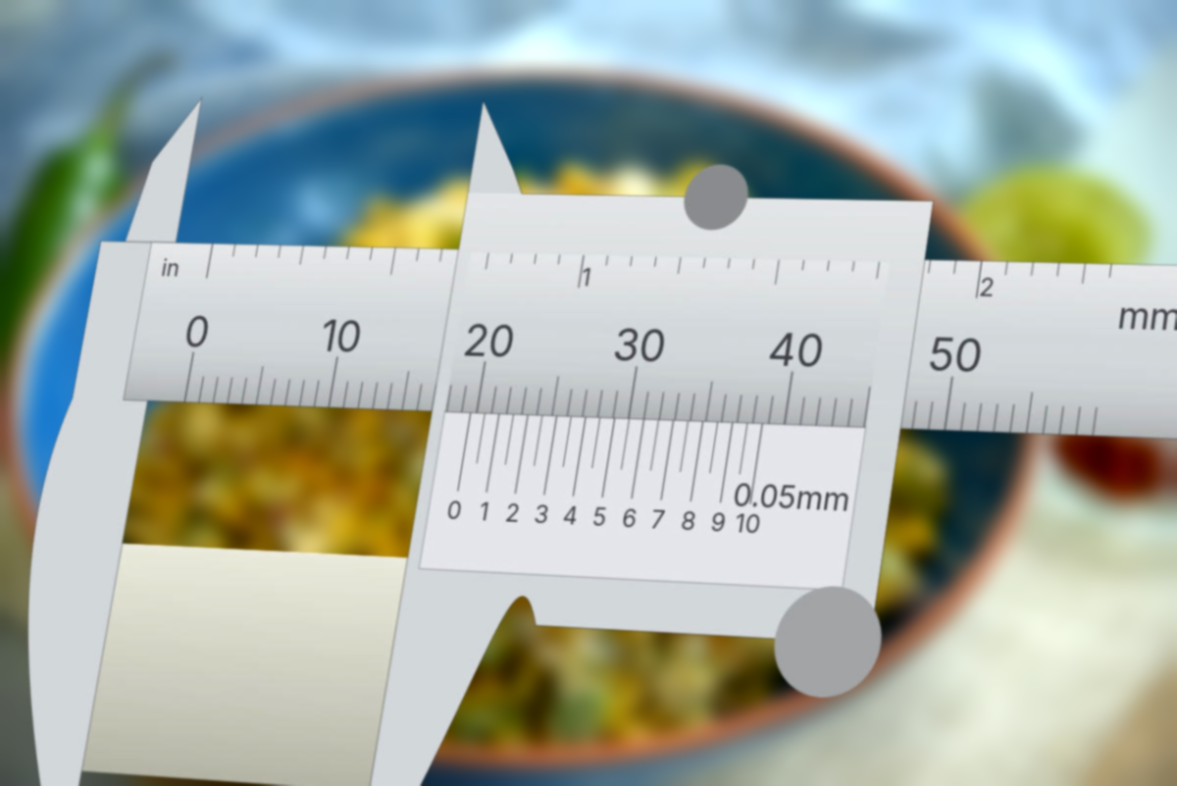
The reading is 19.6
